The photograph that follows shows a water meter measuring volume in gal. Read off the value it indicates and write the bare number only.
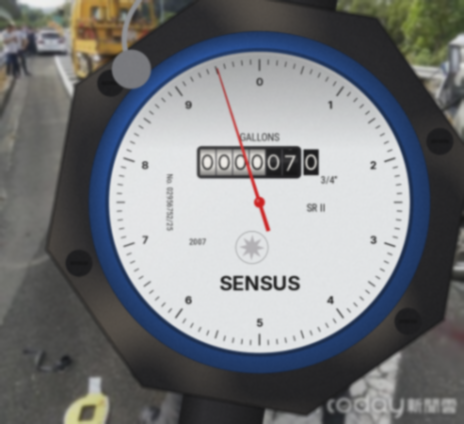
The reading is 69.5
